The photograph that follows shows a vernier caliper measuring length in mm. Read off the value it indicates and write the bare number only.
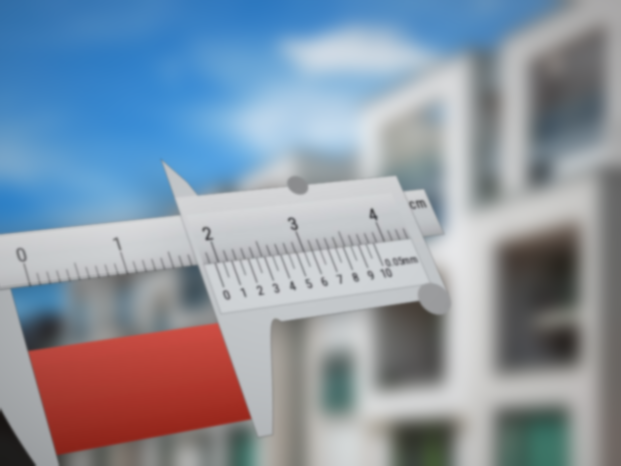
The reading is 19.6
